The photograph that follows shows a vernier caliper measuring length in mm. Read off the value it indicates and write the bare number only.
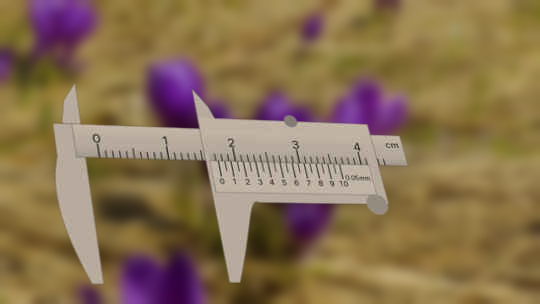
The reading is 17.4
